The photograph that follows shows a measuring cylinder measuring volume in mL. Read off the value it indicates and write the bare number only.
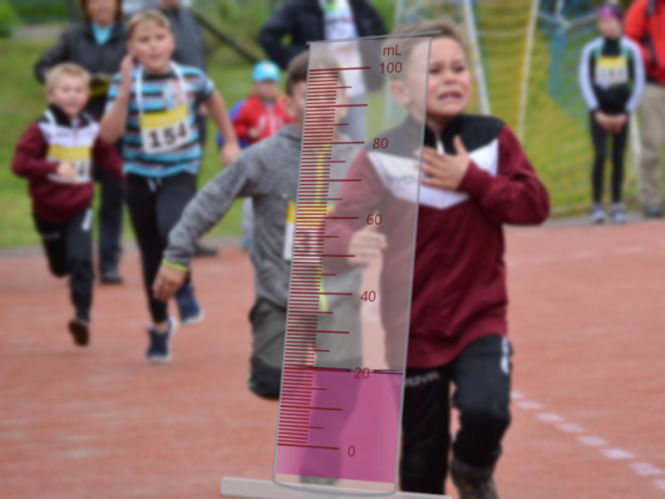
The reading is 20
